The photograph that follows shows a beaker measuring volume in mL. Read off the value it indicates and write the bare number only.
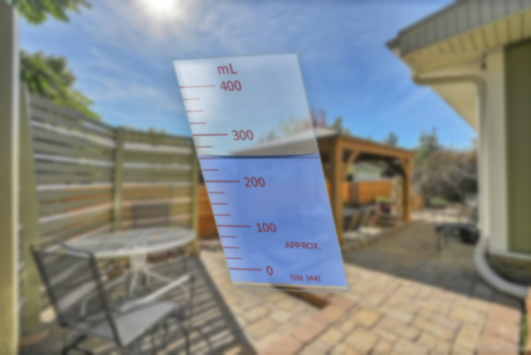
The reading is 250
